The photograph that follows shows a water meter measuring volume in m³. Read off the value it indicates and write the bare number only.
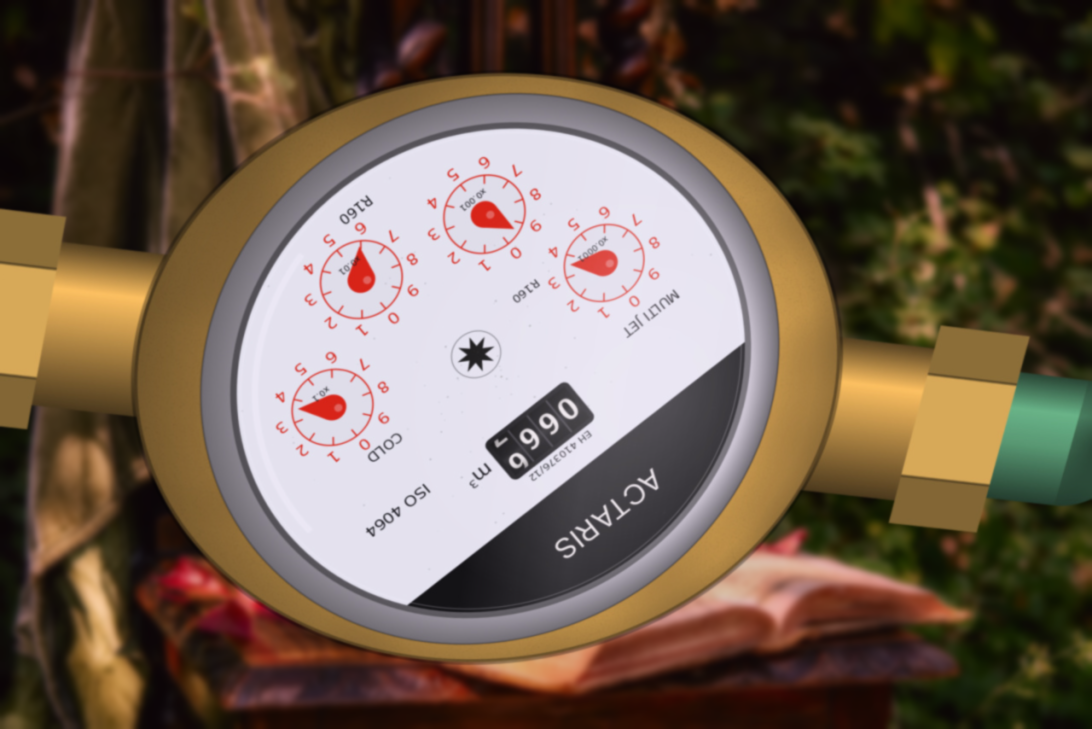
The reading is 666.3593
